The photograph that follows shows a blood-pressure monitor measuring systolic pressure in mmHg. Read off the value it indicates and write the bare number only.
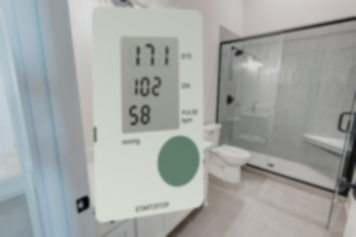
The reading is 171
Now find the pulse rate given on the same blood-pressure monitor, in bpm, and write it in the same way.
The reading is 58
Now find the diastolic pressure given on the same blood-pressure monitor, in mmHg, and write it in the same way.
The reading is 102
